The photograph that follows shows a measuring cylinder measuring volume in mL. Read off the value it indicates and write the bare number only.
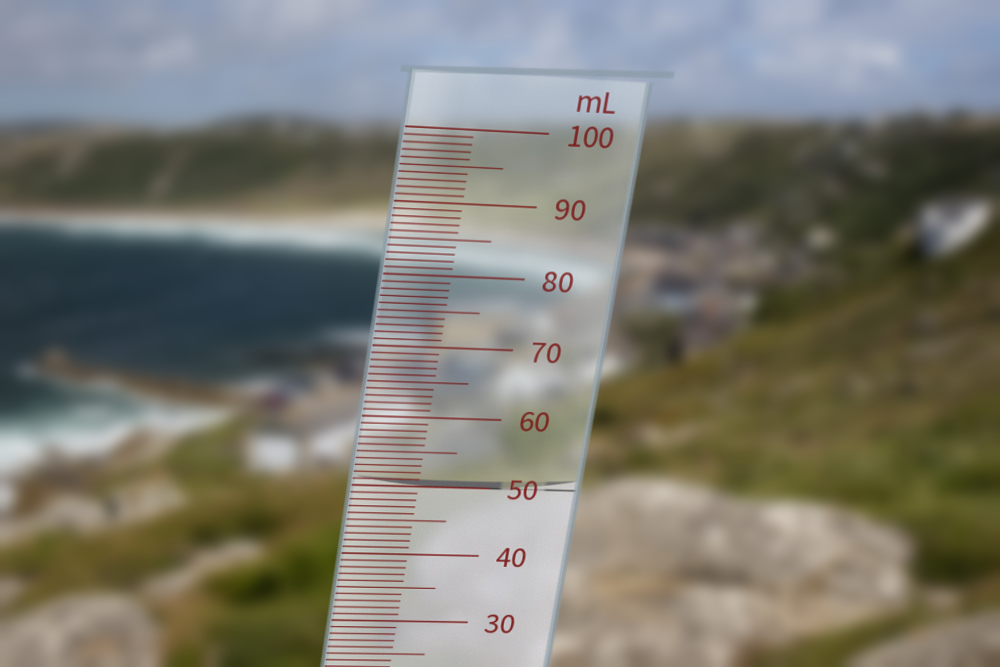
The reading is 50
